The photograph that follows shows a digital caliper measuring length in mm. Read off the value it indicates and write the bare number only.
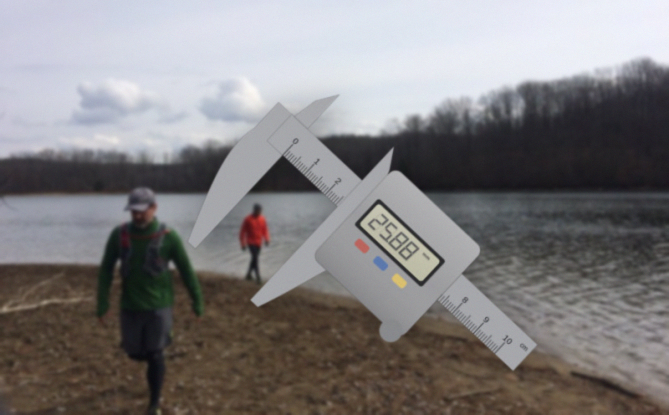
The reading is 25.88
